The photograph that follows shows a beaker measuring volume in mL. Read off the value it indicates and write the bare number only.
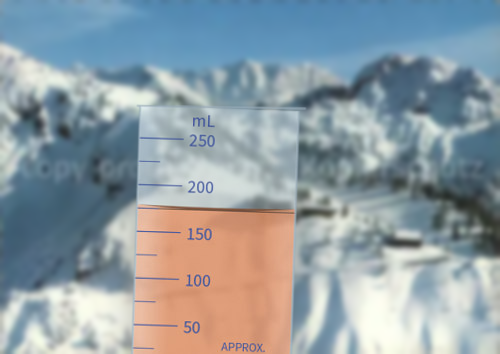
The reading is 175
